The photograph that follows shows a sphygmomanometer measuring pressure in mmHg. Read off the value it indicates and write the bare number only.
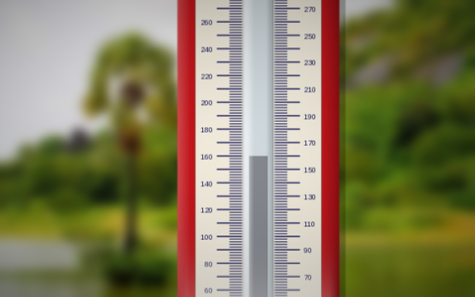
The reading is 160
